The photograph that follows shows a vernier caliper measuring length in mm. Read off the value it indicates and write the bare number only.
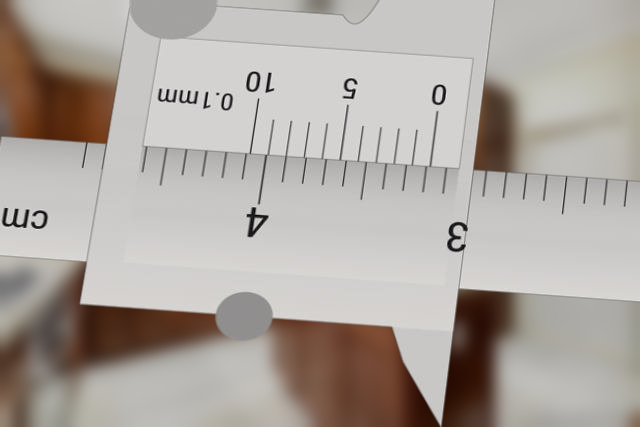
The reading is 31.8
